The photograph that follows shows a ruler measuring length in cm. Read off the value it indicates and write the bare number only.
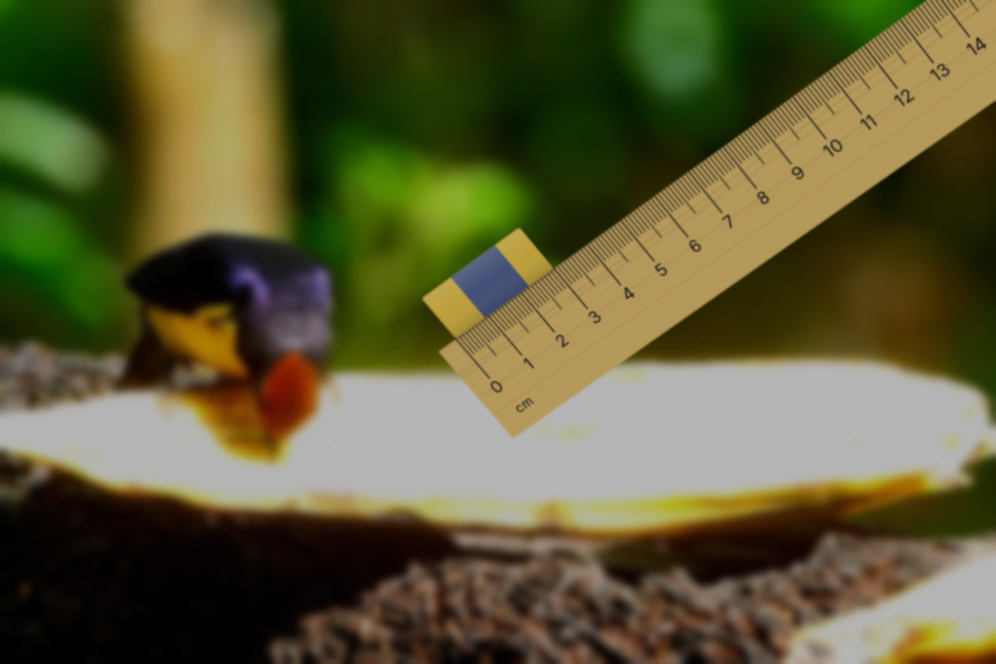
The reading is 3
